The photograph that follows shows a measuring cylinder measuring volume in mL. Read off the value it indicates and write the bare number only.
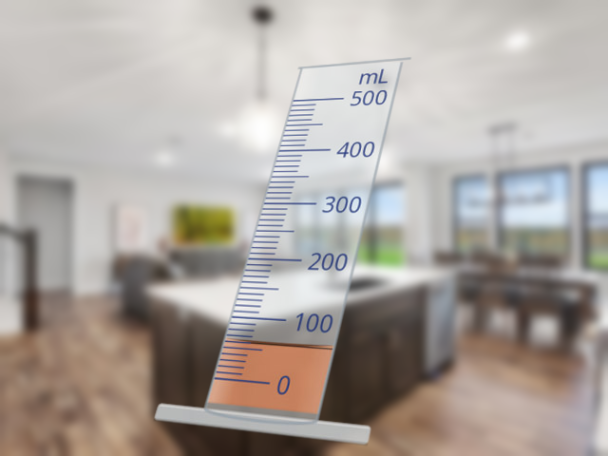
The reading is 60
